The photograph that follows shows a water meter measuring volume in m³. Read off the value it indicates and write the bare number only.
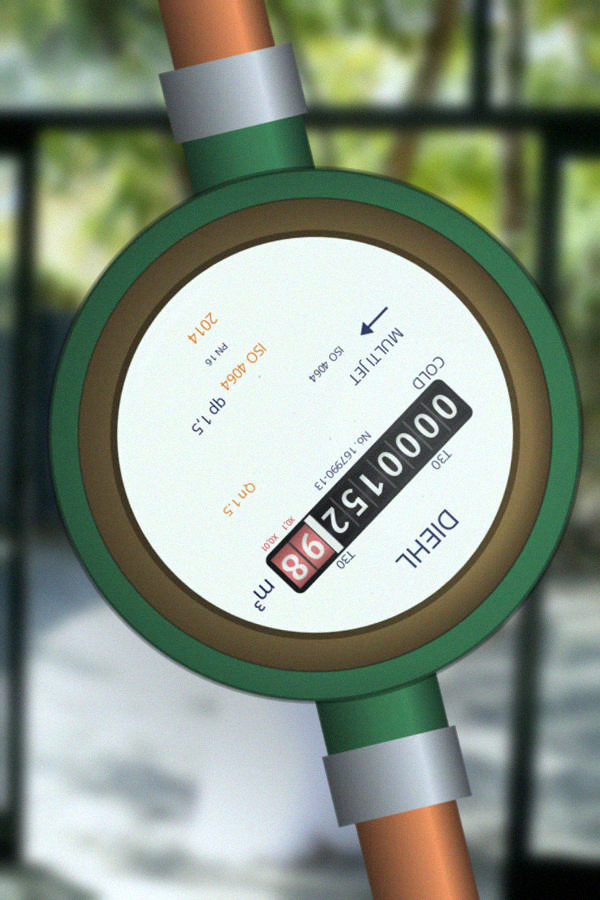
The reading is 152.98
